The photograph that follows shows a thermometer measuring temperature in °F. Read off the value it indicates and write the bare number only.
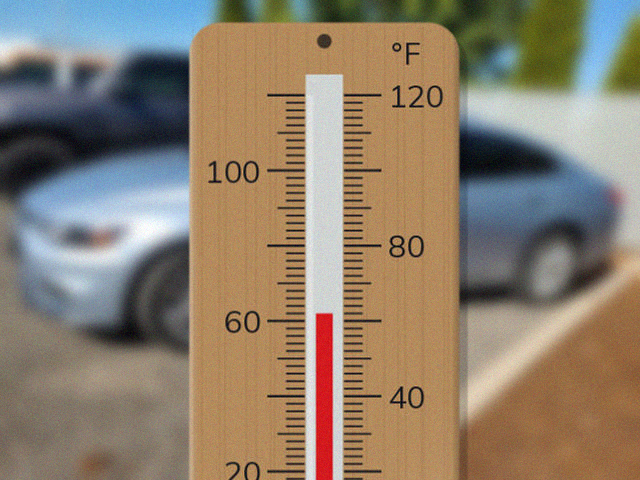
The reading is 62
